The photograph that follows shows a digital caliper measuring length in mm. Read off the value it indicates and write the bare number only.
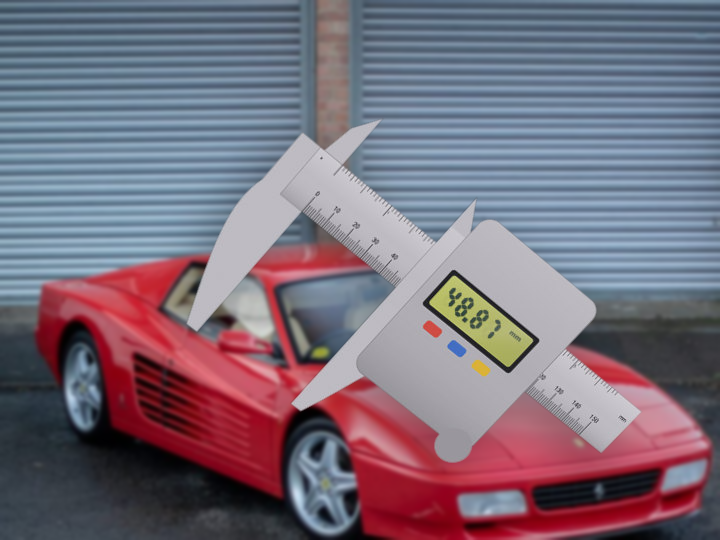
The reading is 48.87
